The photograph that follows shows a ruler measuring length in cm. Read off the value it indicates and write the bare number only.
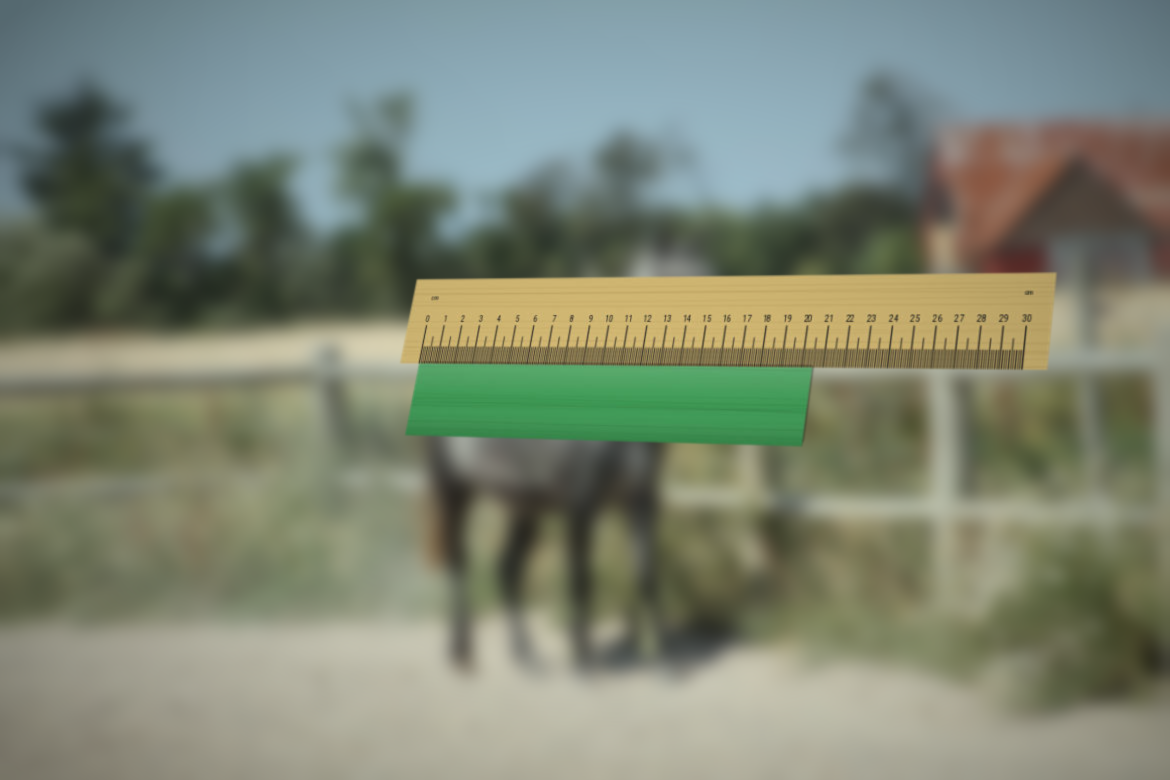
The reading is 20.5
